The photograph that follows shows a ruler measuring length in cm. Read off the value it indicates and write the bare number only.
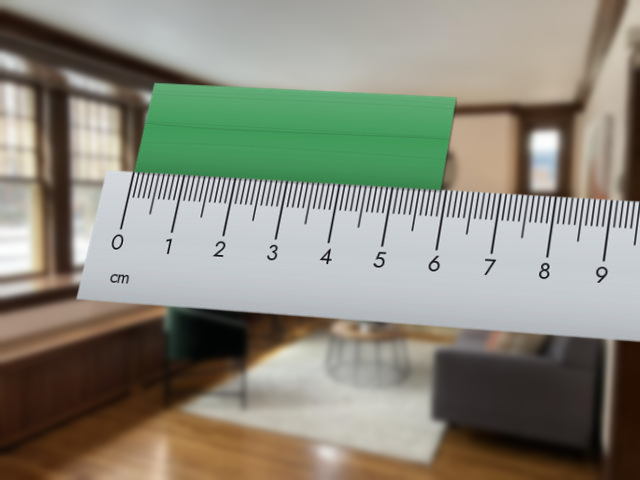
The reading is 5.9
